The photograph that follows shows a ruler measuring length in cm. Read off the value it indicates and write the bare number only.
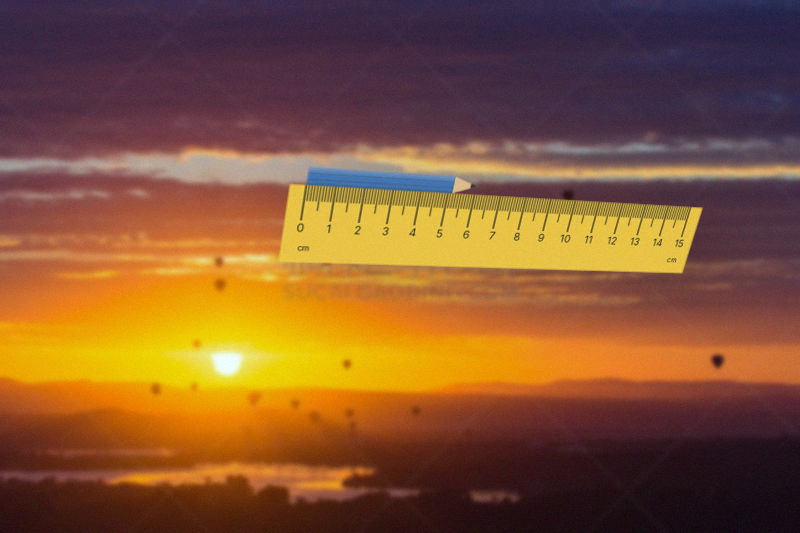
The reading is 6
